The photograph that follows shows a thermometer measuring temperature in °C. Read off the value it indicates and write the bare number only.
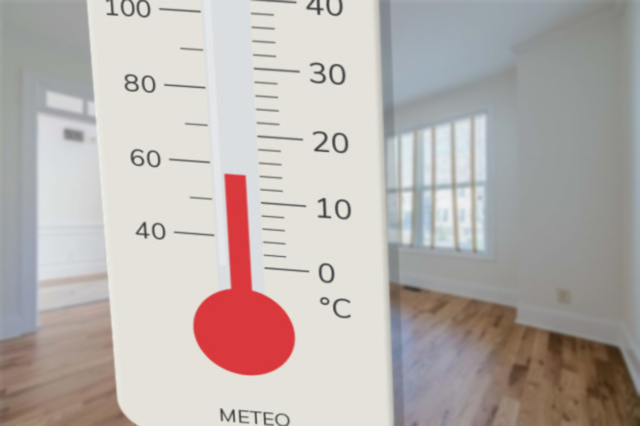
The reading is 14
